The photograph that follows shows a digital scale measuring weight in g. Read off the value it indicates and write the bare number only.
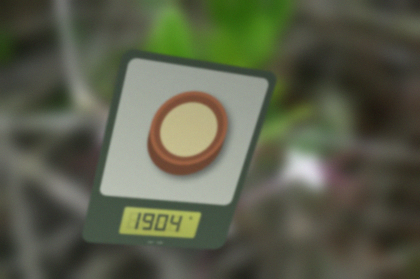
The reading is 1904
